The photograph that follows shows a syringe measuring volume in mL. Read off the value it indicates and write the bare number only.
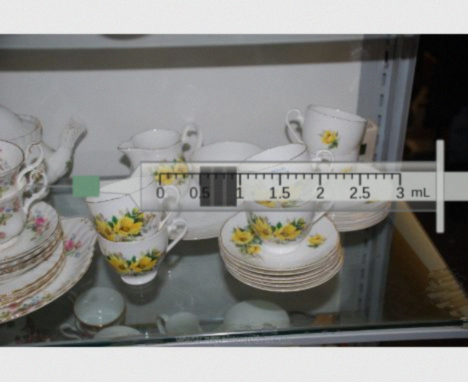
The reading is 0.5
